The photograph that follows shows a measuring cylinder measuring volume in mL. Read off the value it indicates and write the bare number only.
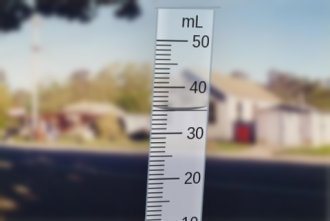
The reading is 35
